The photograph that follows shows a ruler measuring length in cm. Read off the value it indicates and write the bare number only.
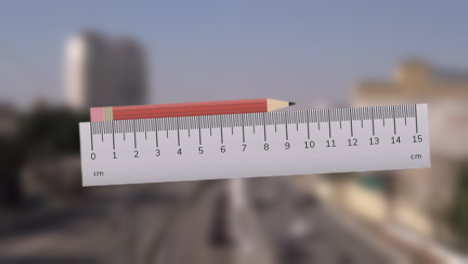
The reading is 9.5
